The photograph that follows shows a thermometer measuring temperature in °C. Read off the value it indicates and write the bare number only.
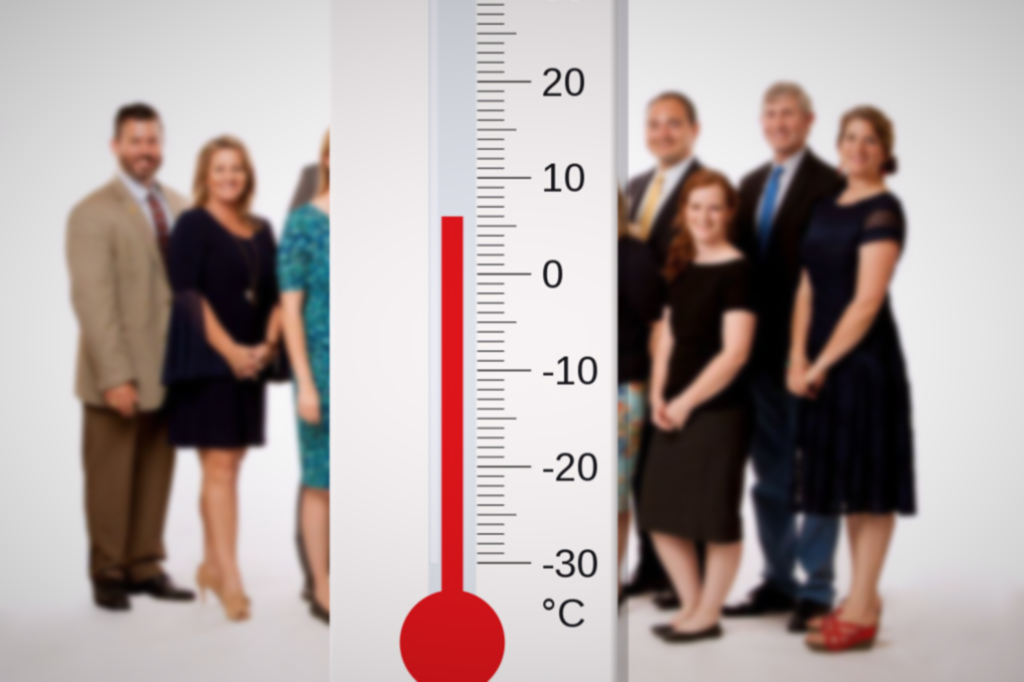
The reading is 6
